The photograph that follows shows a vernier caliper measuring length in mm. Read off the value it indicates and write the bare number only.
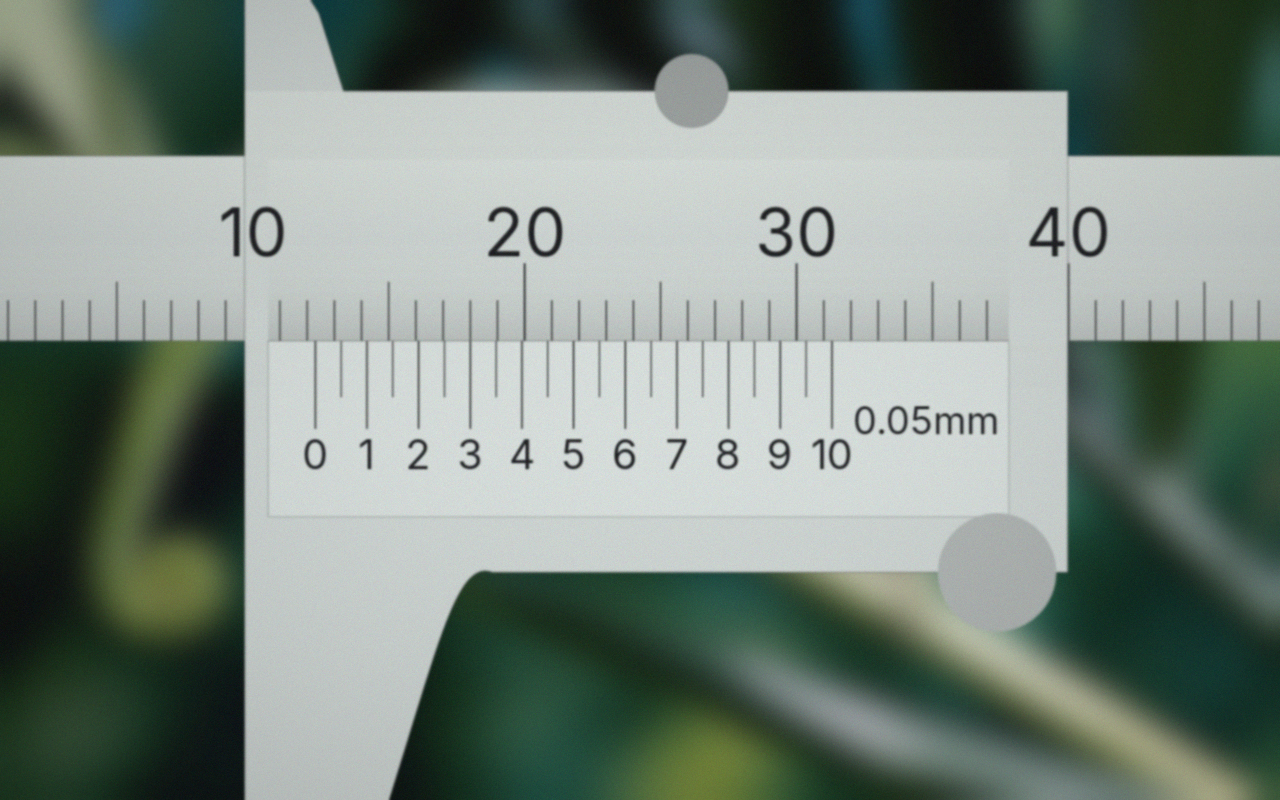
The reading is 12.3
